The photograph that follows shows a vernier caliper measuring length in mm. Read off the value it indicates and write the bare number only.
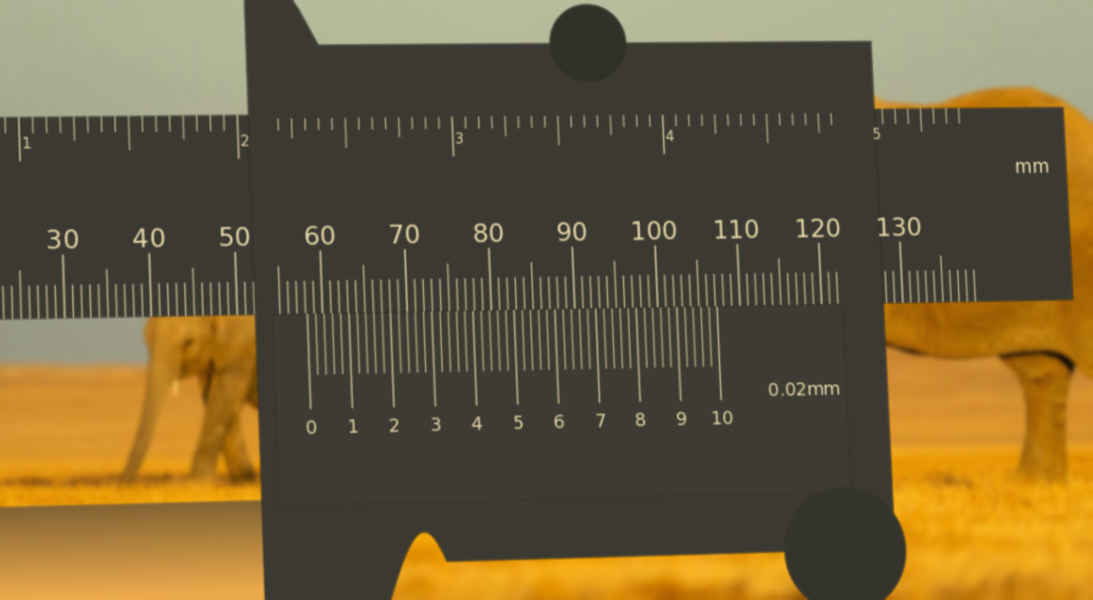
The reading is 58.2
